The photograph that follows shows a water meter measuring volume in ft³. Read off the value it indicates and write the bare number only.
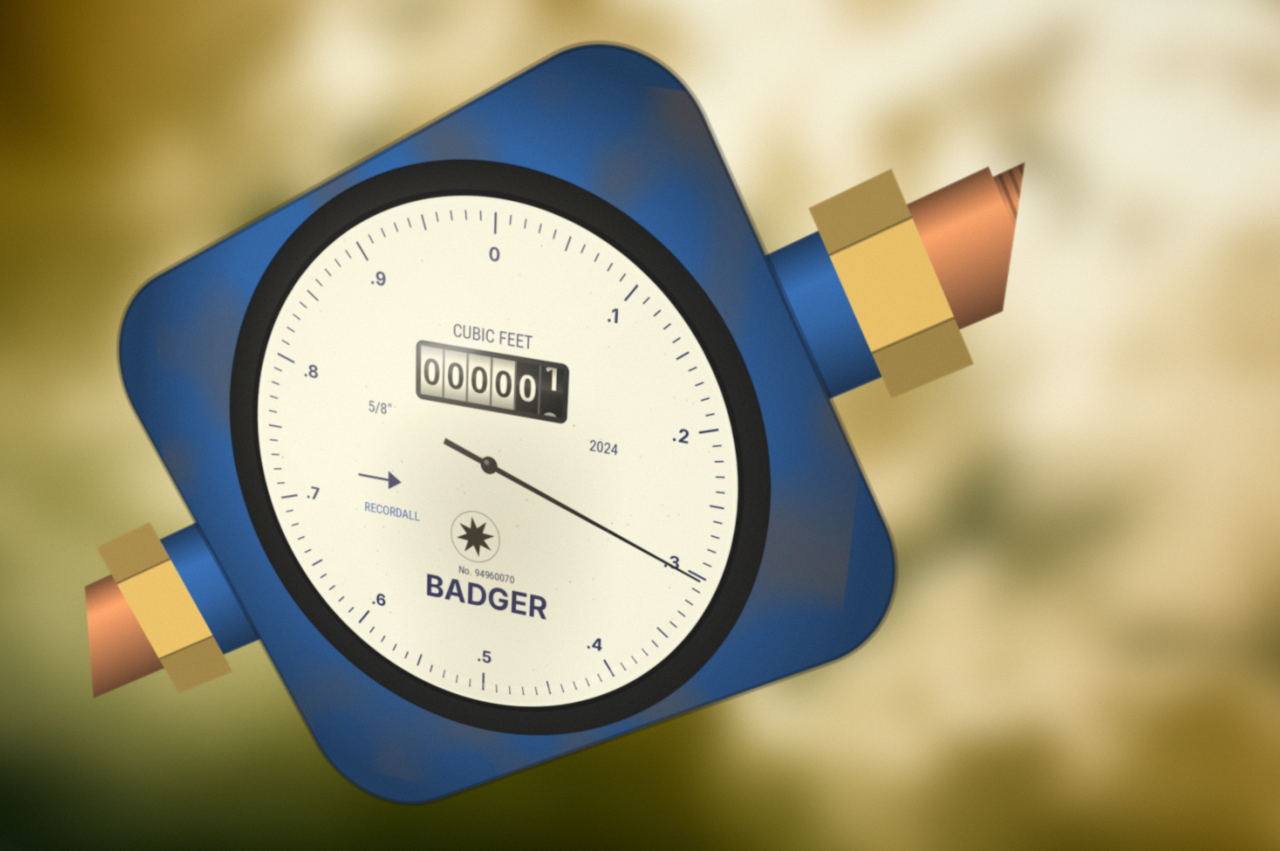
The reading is 1.30
